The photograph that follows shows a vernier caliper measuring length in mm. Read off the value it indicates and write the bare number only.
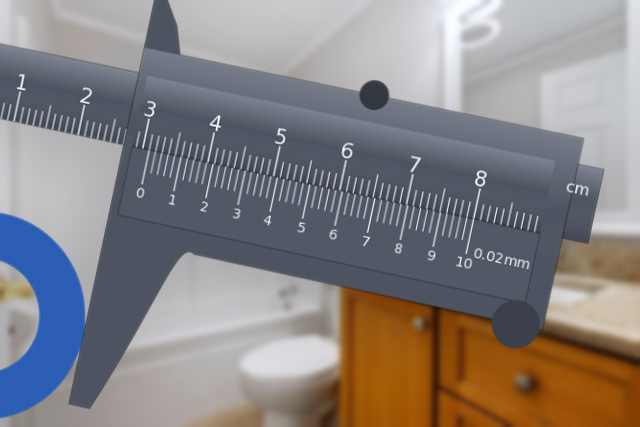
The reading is 31.0
